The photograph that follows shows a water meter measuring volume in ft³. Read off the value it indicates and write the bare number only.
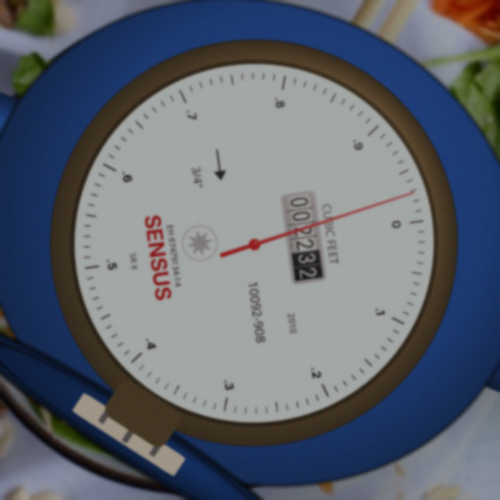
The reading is 2231.97
